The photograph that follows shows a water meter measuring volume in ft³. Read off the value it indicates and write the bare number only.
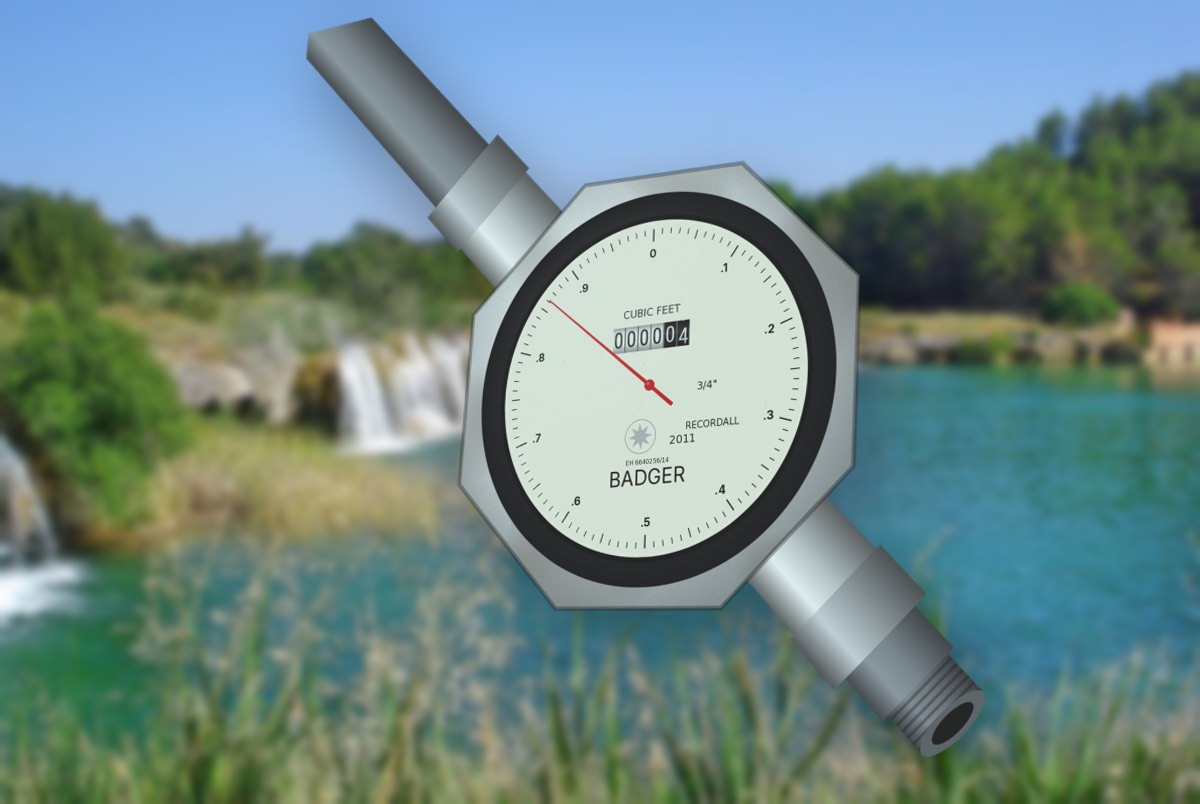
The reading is 3.86
